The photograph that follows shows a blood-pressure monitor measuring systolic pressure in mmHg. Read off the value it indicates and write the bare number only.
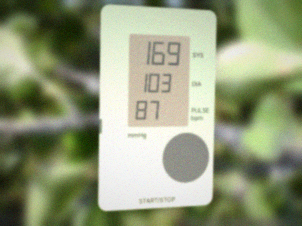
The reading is 169
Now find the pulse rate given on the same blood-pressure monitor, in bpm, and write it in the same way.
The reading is 87
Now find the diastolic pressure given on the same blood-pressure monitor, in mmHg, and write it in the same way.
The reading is 103
